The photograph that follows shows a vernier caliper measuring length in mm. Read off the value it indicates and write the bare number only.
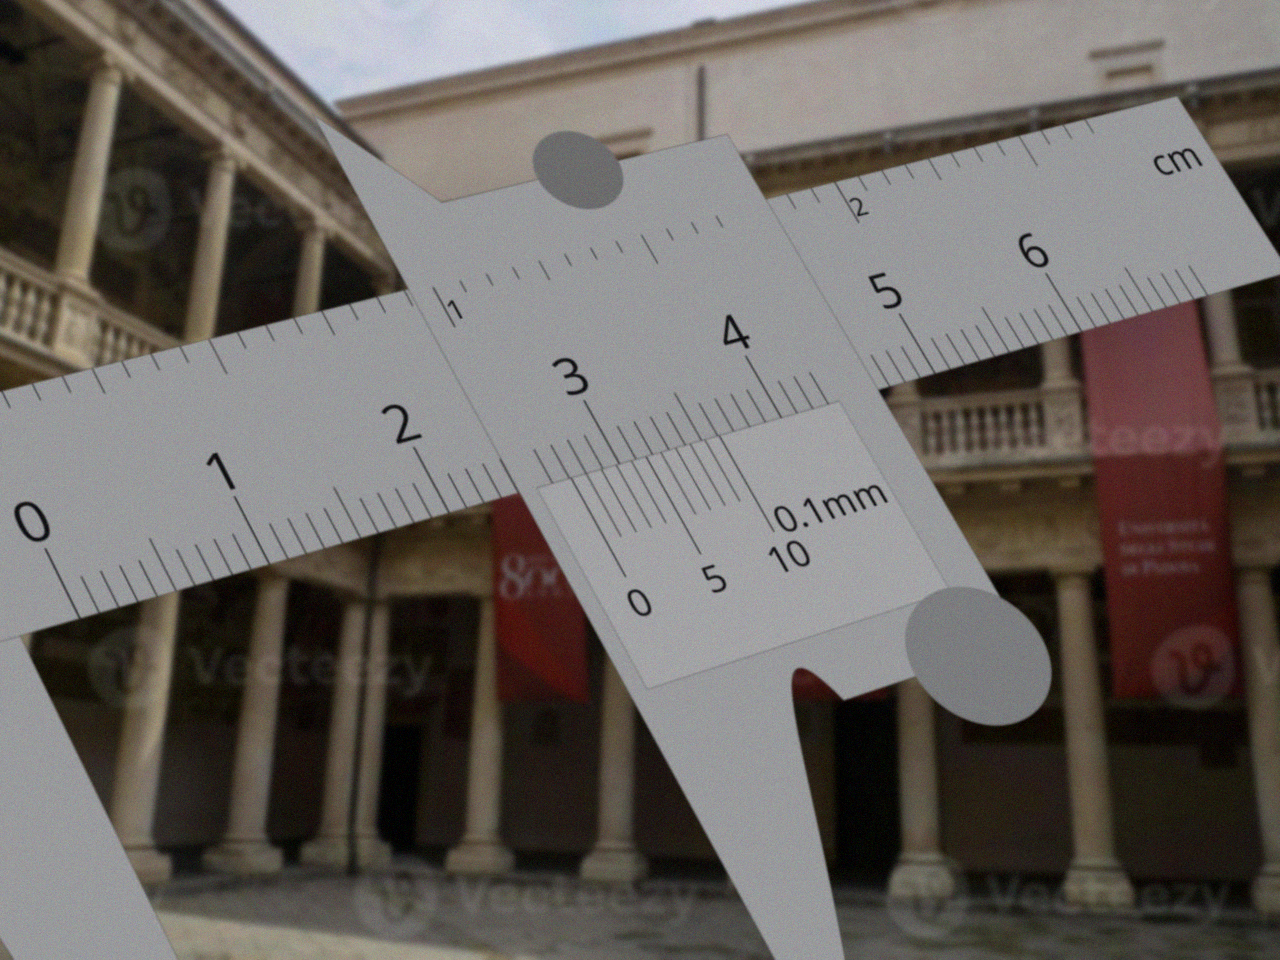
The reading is 27.1
